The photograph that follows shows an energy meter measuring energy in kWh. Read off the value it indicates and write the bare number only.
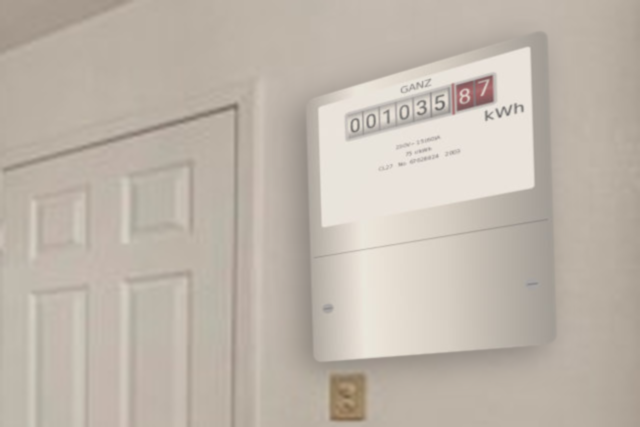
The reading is 1035.87
